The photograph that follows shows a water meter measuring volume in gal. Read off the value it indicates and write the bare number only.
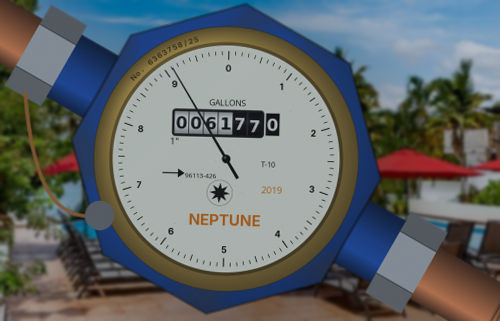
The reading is 61769.1
